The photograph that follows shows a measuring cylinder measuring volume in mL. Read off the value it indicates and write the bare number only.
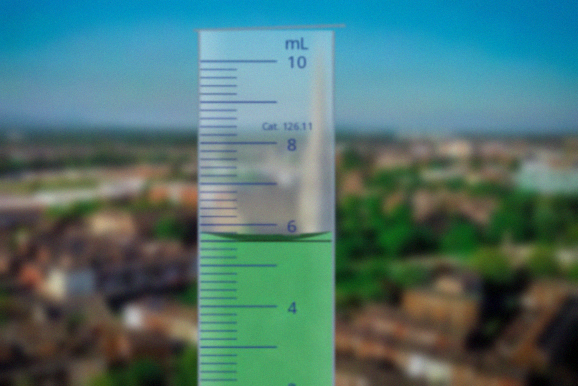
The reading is 5.6
